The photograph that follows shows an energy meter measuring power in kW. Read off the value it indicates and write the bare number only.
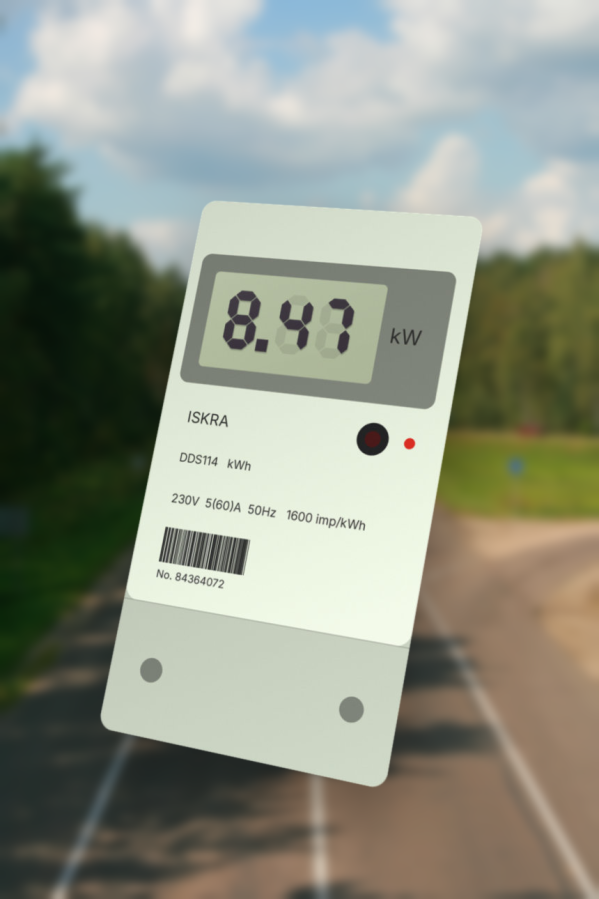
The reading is 8.47
